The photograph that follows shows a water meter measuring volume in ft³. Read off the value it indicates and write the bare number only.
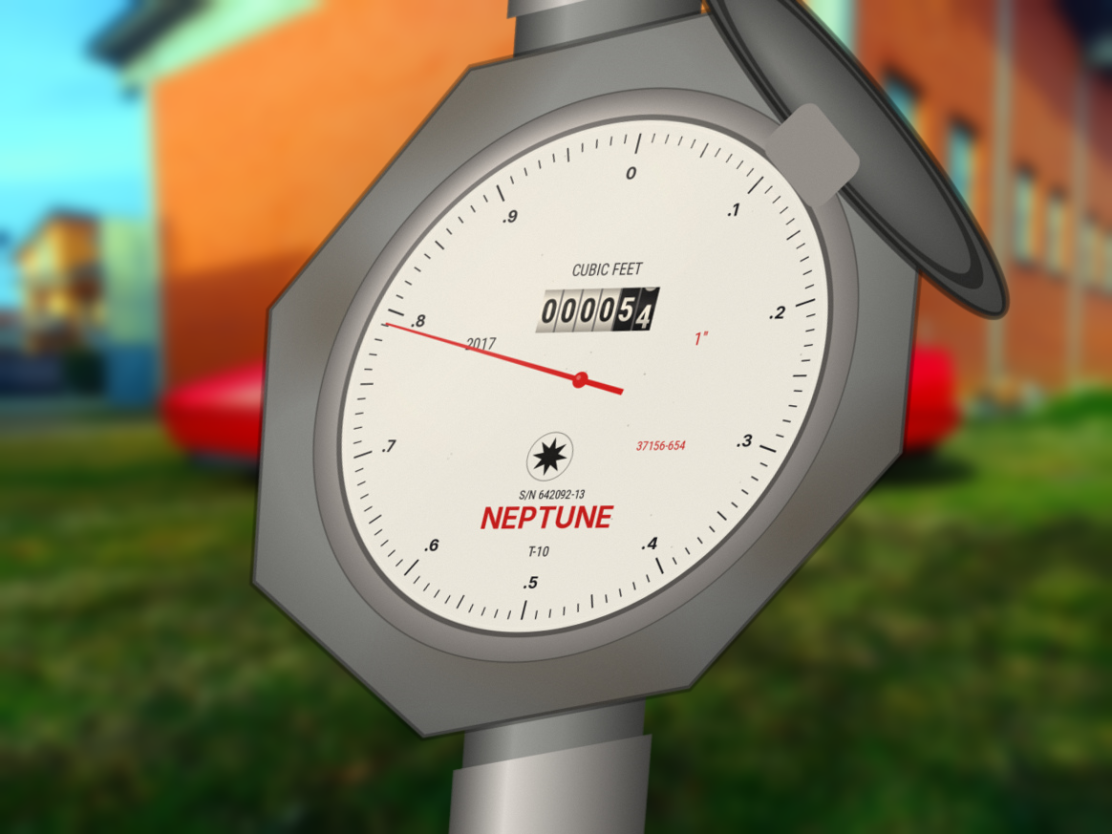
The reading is 53.79
